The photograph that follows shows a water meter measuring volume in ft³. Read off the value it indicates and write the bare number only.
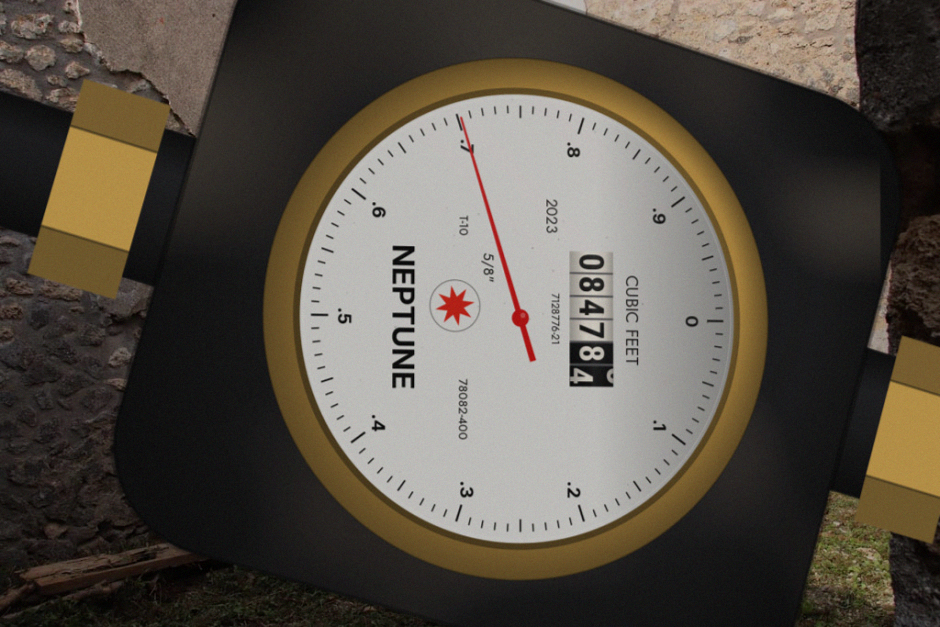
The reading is 84783.70
